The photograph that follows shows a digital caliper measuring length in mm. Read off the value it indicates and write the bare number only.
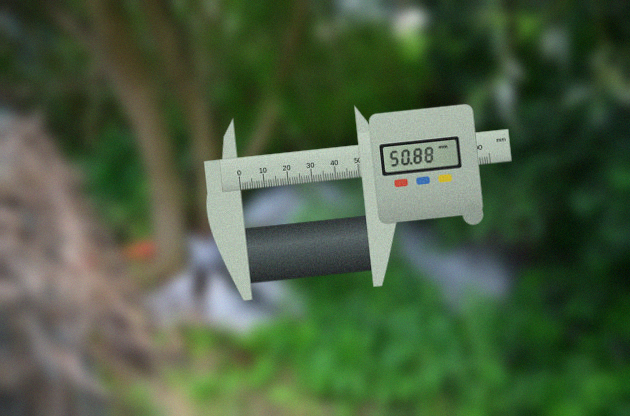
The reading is 50.88
